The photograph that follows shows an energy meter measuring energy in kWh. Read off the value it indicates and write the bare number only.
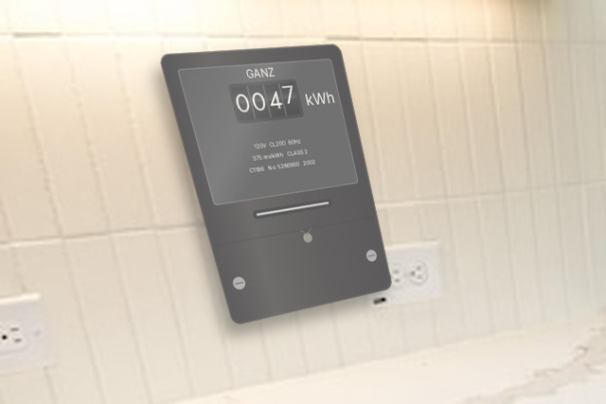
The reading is 47
